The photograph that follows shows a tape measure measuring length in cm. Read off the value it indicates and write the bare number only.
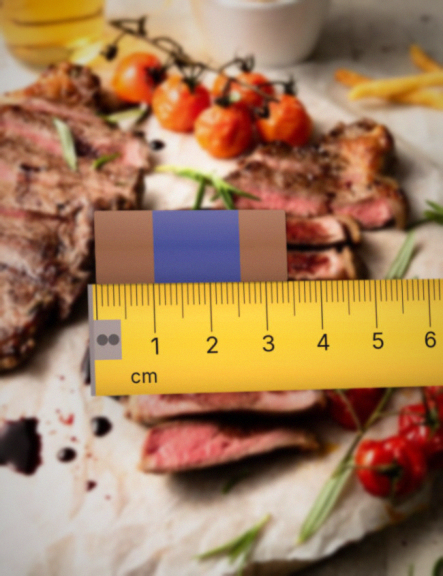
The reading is 3.4
